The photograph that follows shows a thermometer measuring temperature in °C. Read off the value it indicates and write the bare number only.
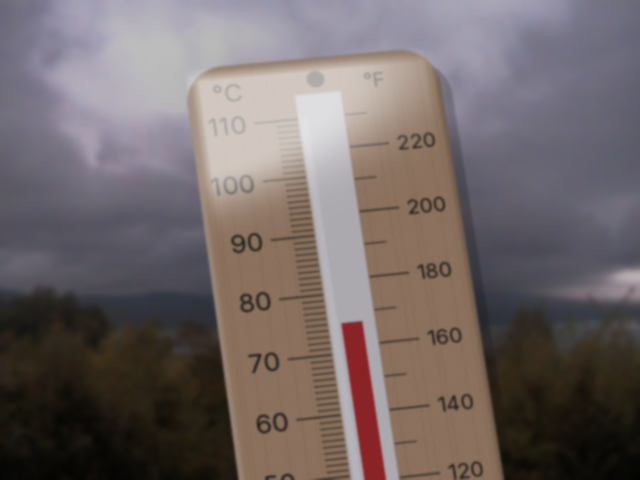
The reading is 75
